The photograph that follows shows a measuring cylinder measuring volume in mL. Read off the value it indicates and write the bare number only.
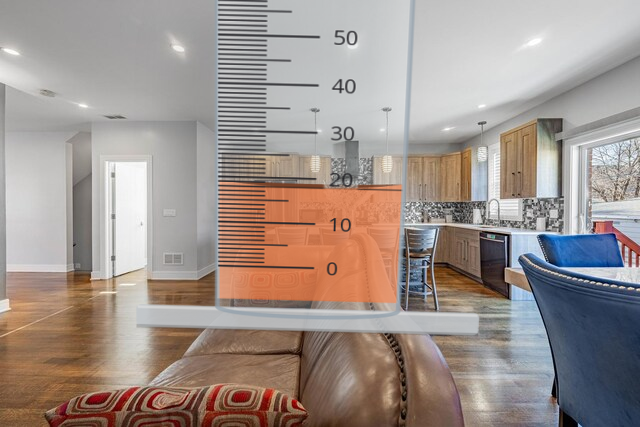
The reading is 18
